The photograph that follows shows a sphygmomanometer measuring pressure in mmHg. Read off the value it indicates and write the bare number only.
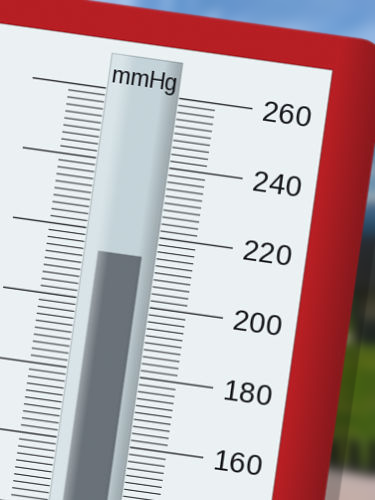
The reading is 214
